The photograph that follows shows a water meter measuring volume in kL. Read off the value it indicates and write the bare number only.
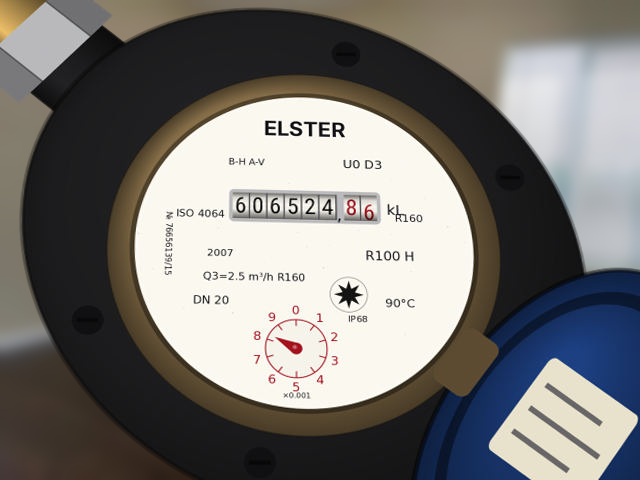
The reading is 606524.858
